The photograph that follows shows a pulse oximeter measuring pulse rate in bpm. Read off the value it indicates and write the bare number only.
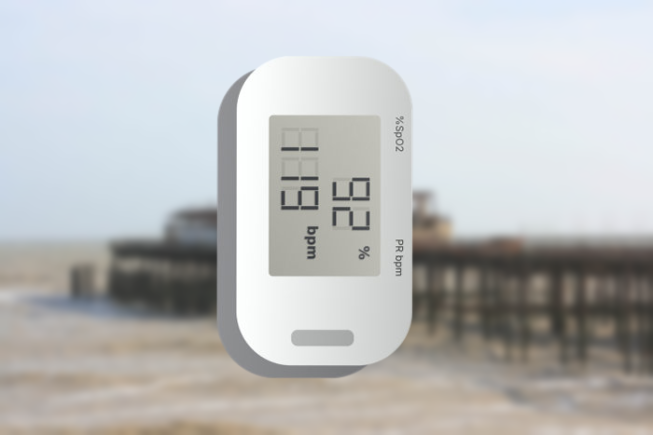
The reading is 119
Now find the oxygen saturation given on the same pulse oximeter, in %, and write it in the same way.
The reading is 92
